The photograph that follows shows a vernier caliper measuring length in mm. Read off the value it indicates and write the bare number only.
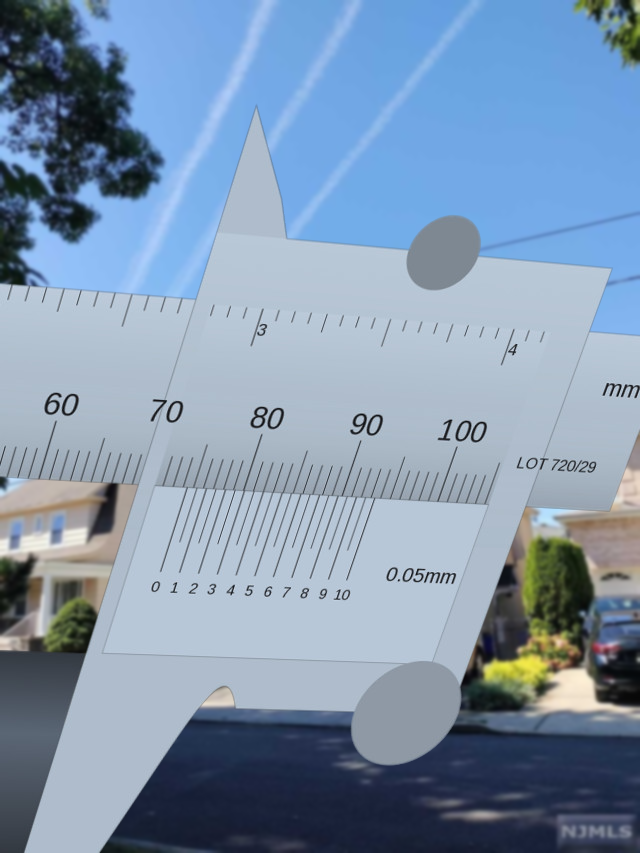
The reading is 74.4
